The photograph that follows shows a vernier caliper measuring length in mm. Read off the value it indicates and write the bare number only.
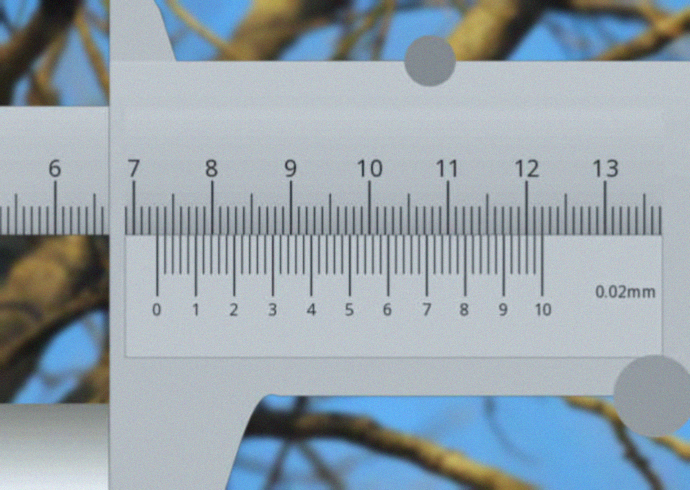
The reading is 73.0
